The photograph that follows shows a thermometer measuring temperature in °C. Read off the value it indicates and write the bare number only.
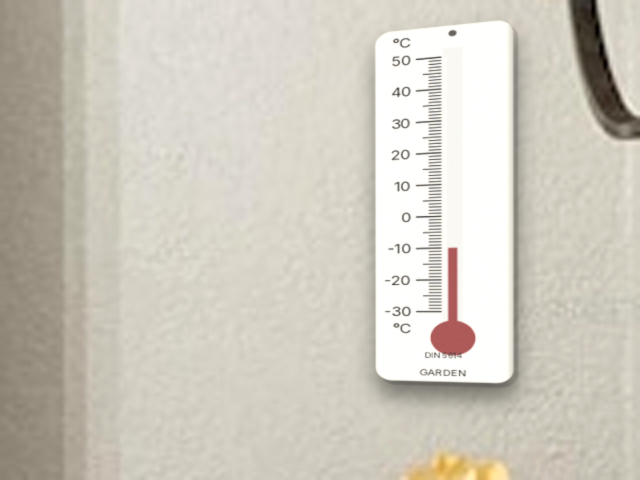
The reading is -10
